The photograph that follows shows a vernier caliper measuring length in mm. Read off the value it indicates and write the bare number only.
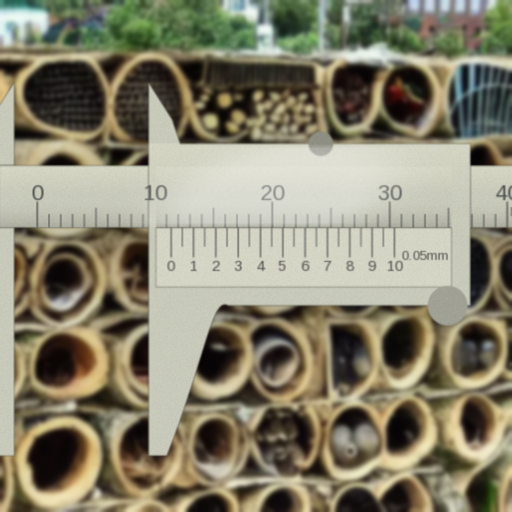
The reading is 11.4
